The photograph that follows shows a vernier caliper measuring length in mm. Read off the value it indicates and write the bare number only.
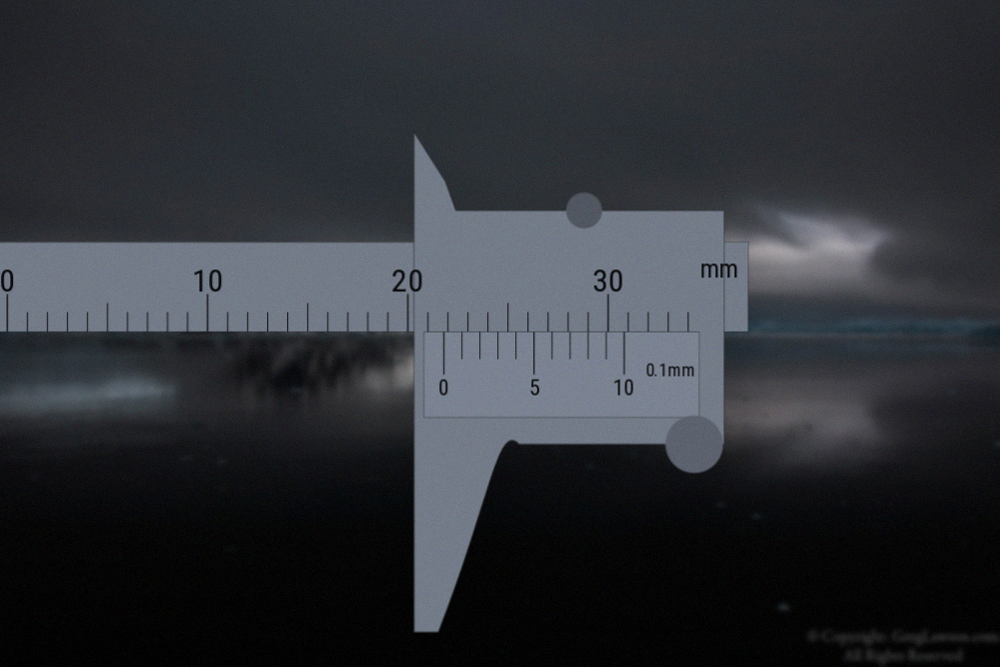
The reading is 21.8
